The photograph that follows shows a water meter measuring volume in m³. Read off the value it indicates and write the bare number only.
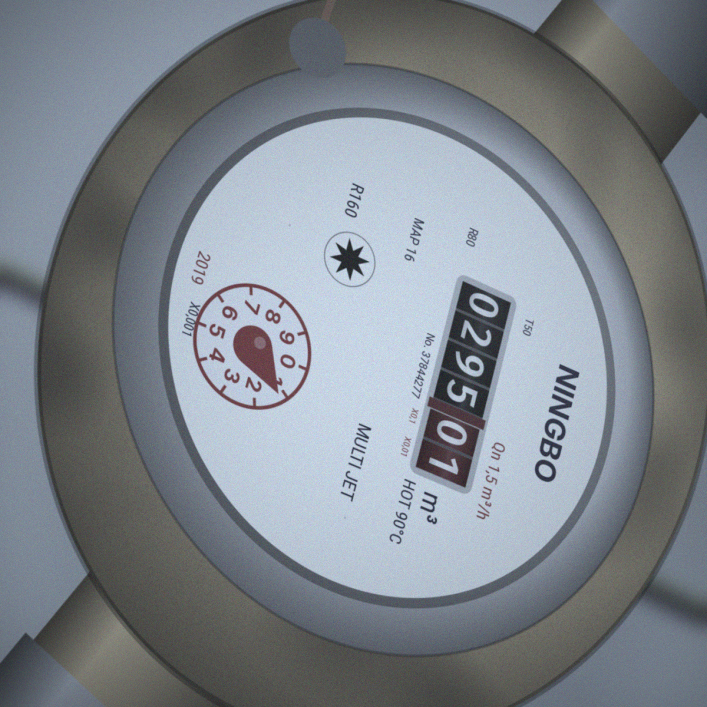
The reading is 295.011
